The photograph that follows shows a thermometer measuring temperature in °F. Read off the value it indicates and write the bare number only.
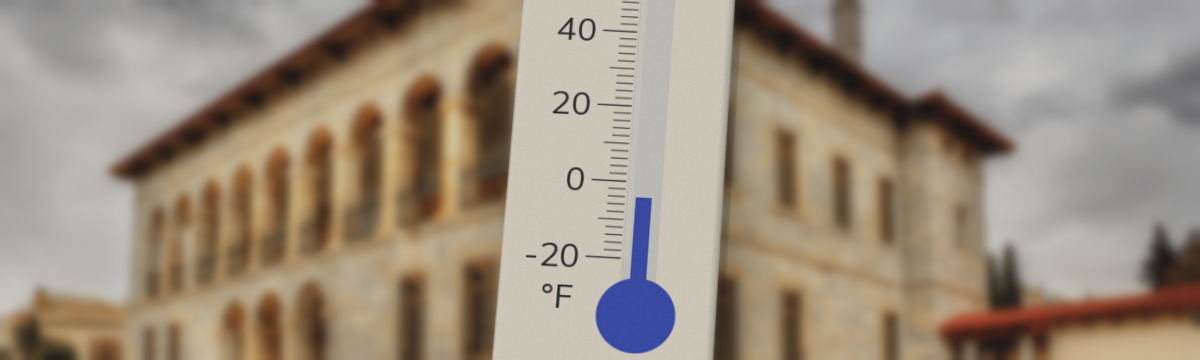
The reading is -4
